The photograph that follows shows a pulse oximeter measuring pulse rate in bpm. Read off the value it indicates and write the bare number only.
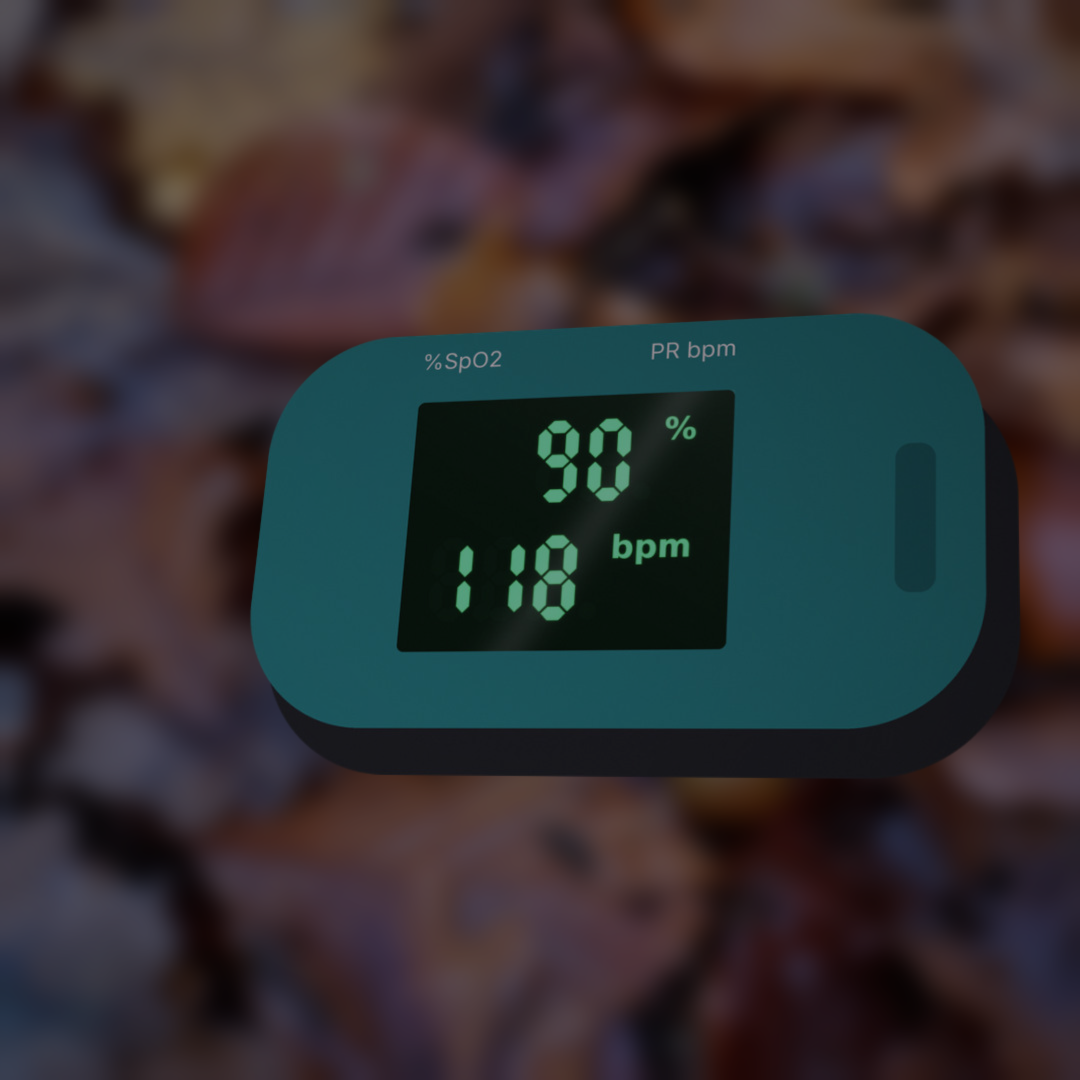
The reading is 118
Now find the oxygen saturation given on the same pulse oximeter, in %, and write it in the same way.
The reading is 90
